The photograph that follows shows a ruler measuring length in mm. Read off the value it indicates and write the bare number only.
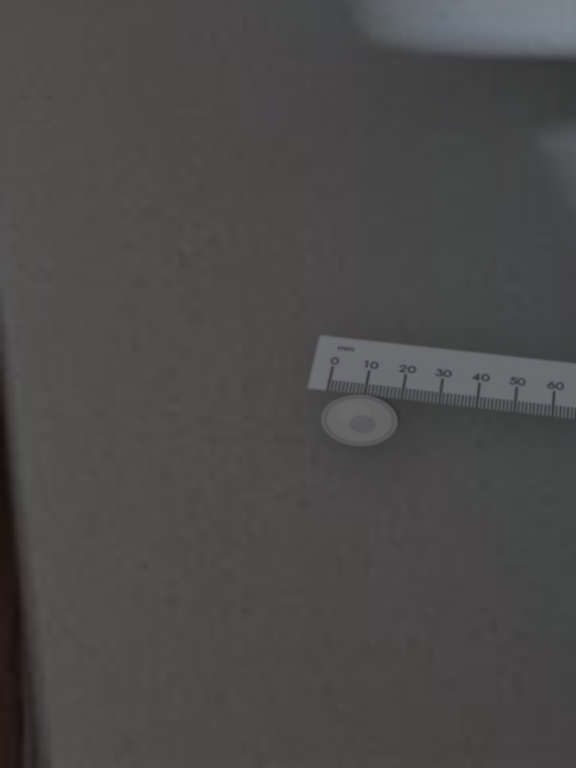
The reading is 20
